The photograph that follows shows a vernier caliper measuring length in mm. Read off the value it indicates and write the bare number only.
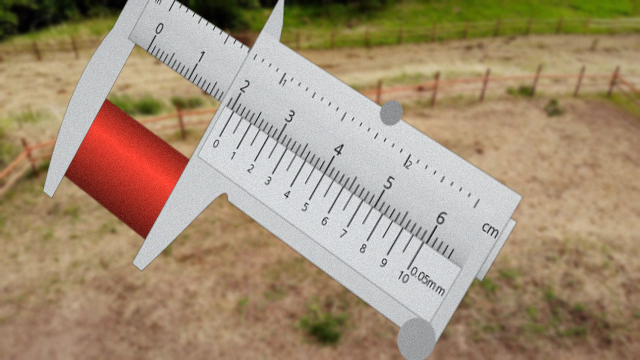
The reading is 20.5
